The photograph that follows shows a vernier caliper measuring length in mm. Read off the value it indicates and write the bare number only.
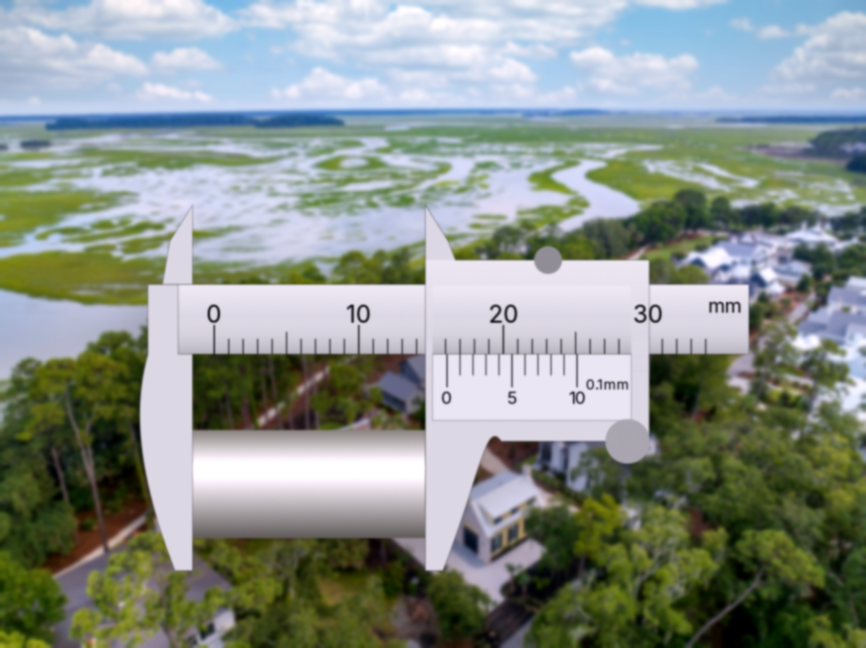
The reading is 16.1
